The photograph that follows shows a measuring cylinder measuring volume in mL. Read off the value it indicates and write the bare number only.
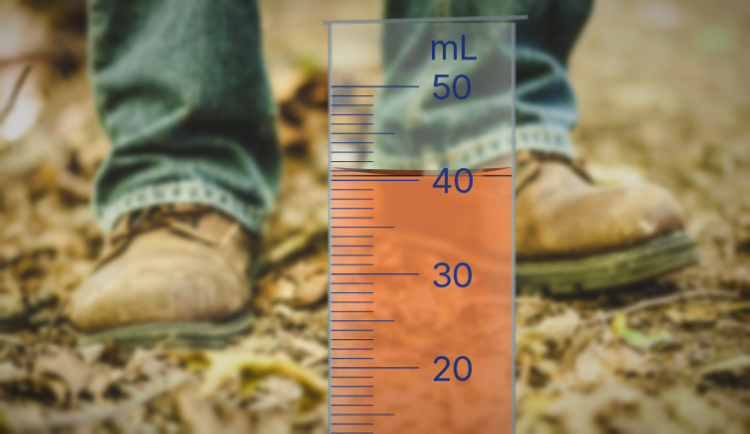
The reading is 40.5
